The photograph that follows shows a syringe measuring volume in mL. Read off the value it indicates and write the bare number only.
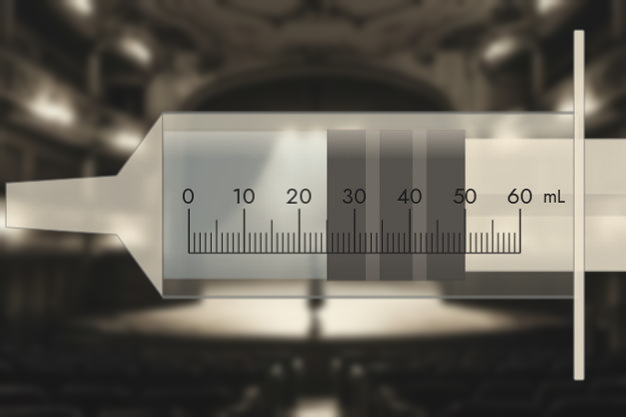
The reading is 25
